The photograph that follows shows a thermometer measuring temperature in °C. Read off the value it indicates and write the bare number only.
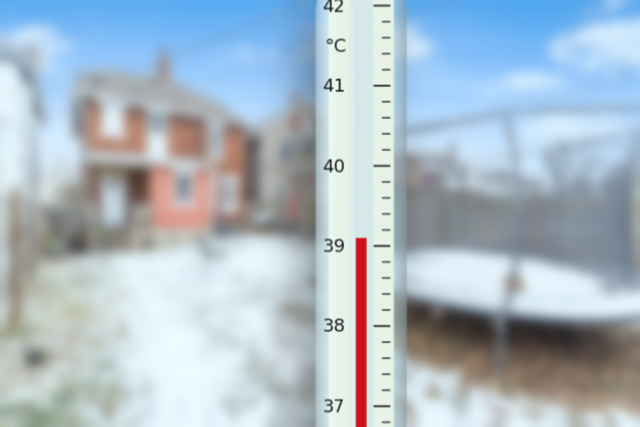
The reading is 39.1
